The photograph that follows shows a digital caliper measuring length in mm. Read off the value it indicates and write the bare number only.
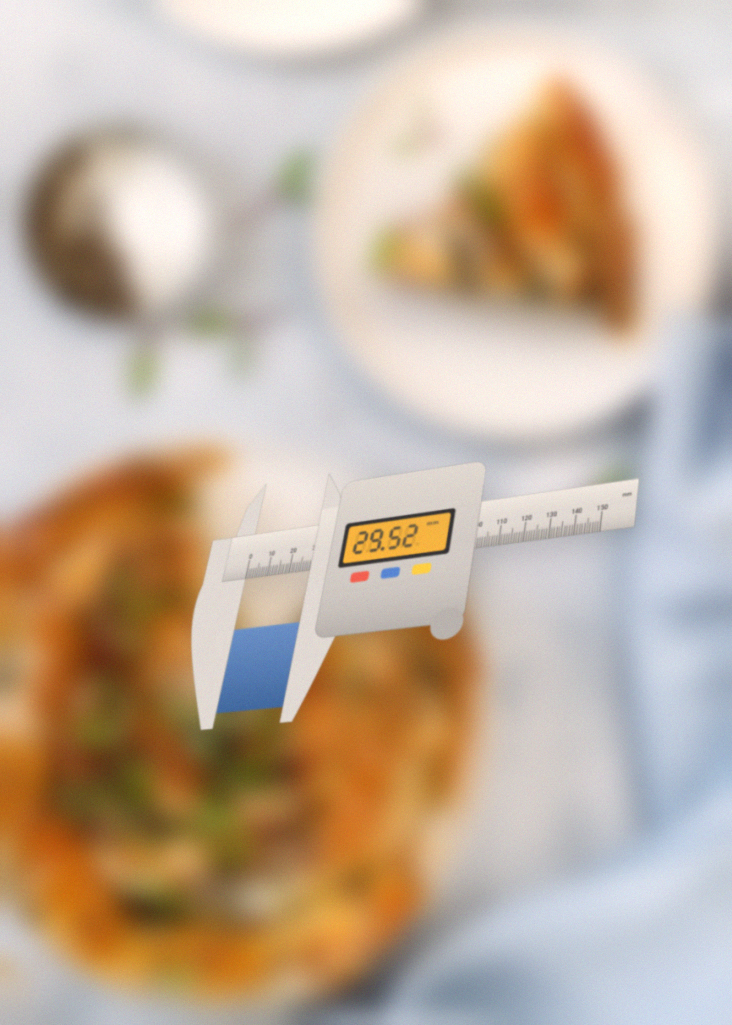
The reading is 29.52
